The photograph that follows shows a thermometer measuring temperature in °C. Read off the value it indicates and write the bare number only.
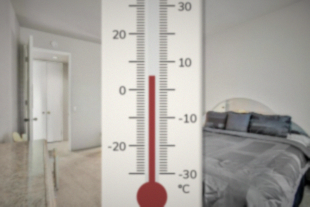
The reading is 5
